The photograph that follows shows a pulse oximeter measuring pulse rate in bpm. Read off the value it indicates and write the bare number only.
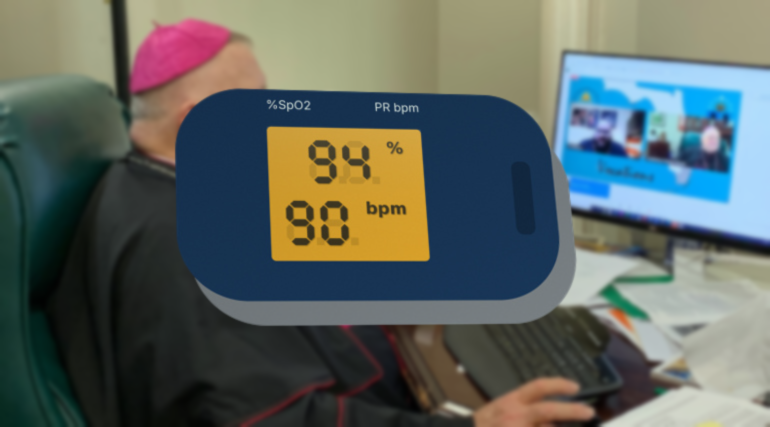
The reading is 90
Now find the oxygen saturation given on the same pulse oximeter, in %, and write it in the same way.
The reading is 94
